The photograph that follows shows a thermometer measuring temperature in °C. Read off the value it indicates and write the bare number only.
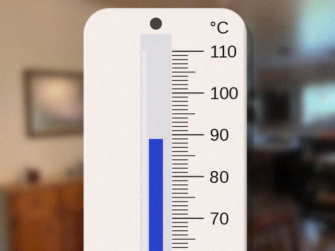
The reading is 89
